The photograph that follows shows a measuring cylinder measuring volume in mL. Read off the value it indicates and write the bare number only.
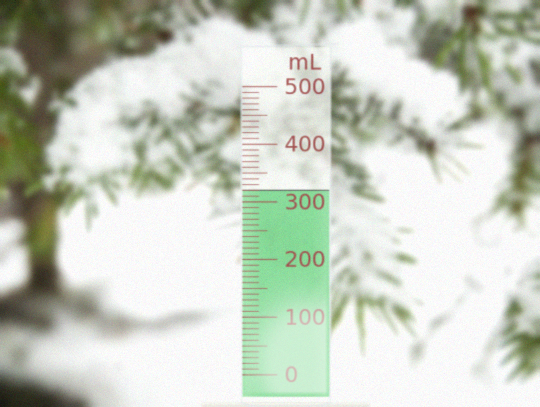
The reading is 320
